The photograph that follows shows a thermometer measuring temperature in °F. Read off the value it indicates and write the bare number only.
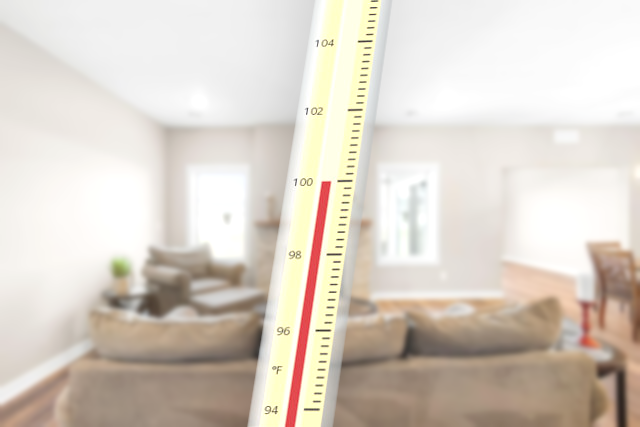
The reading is 100
